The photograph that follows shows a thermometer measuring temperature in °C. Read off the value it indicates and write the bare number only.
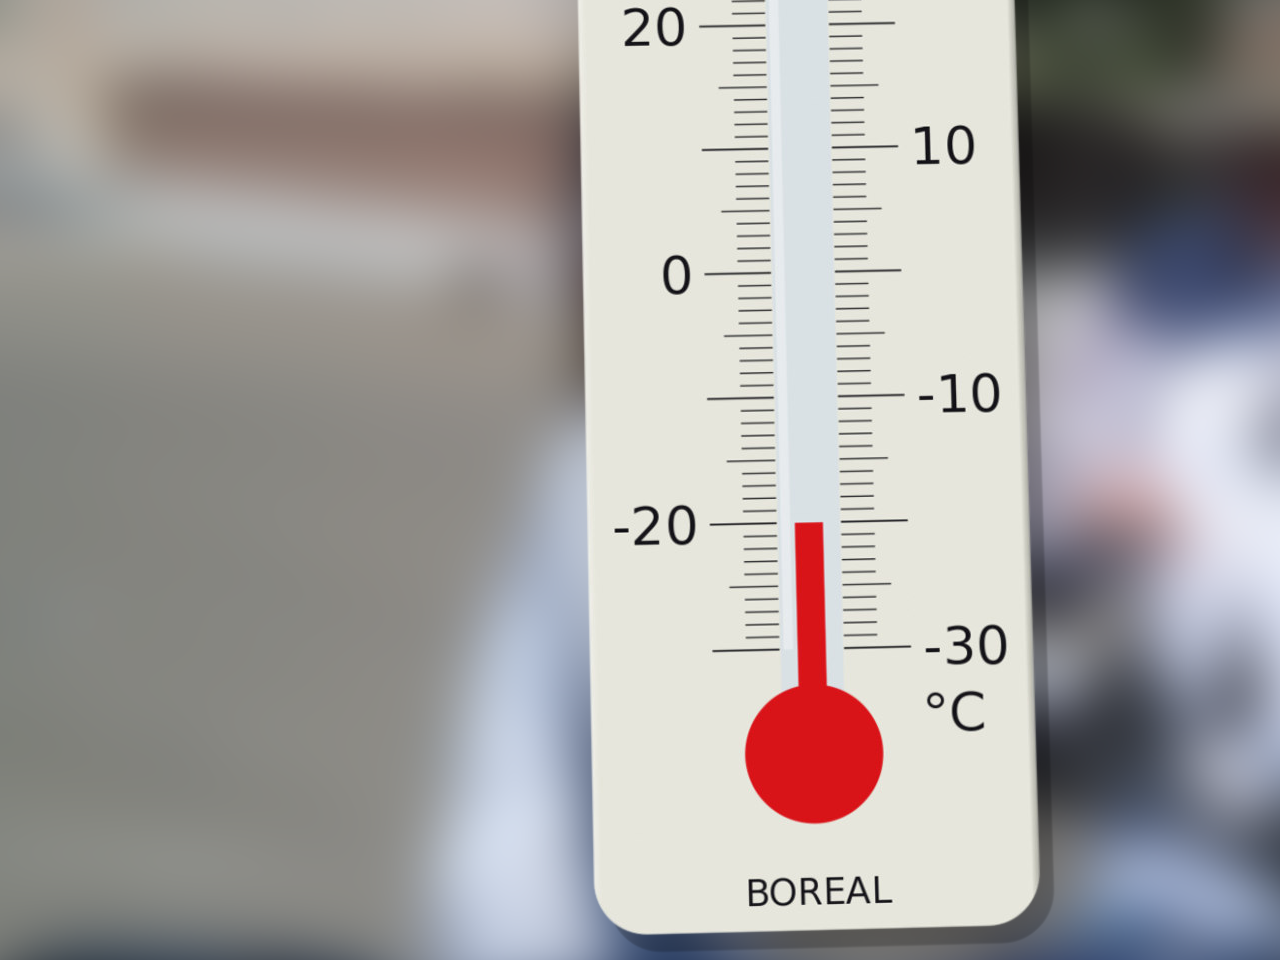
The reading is -20
